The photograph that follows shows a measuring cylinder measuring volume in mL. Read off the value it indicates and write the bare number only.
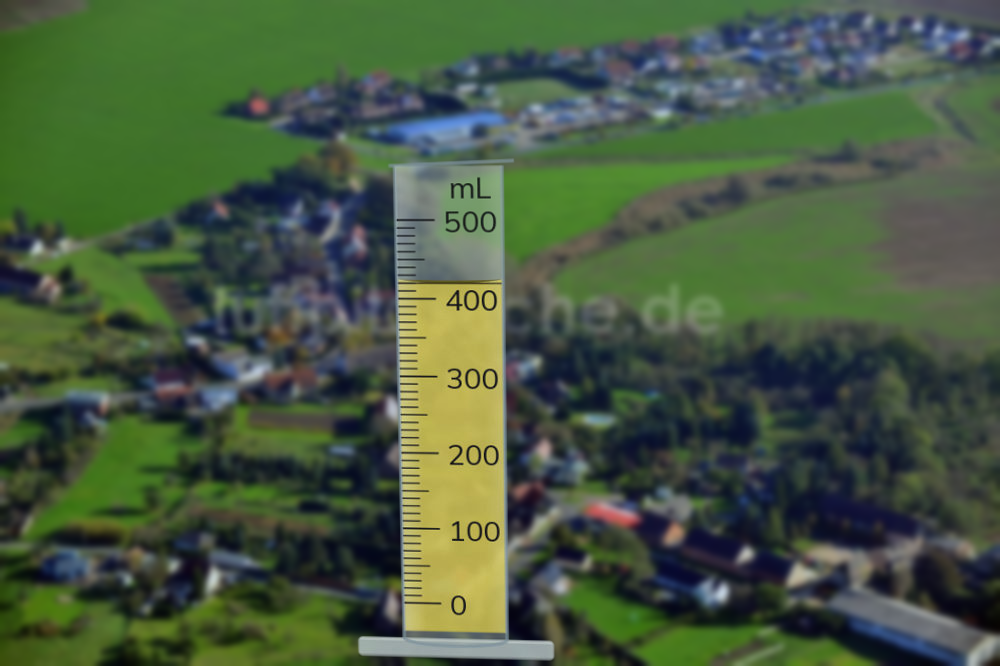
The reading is 420
